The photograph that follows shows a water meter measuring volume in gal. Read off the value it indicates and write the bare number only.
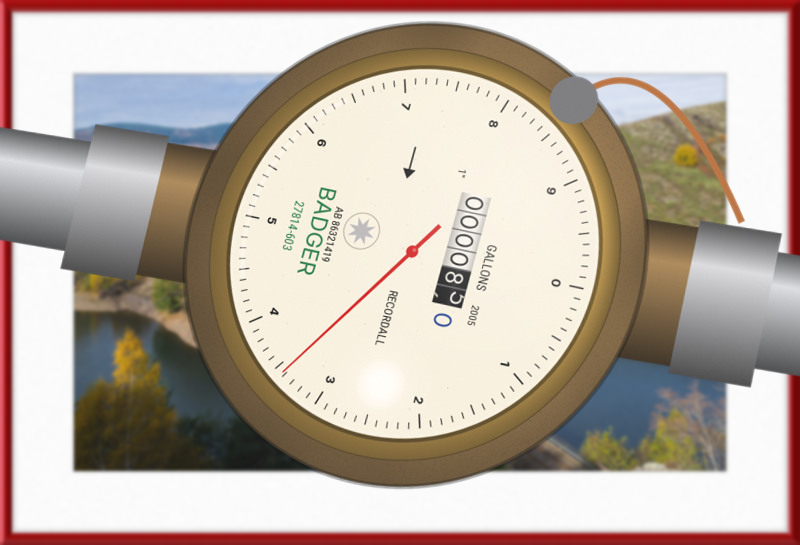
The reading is 853.4
